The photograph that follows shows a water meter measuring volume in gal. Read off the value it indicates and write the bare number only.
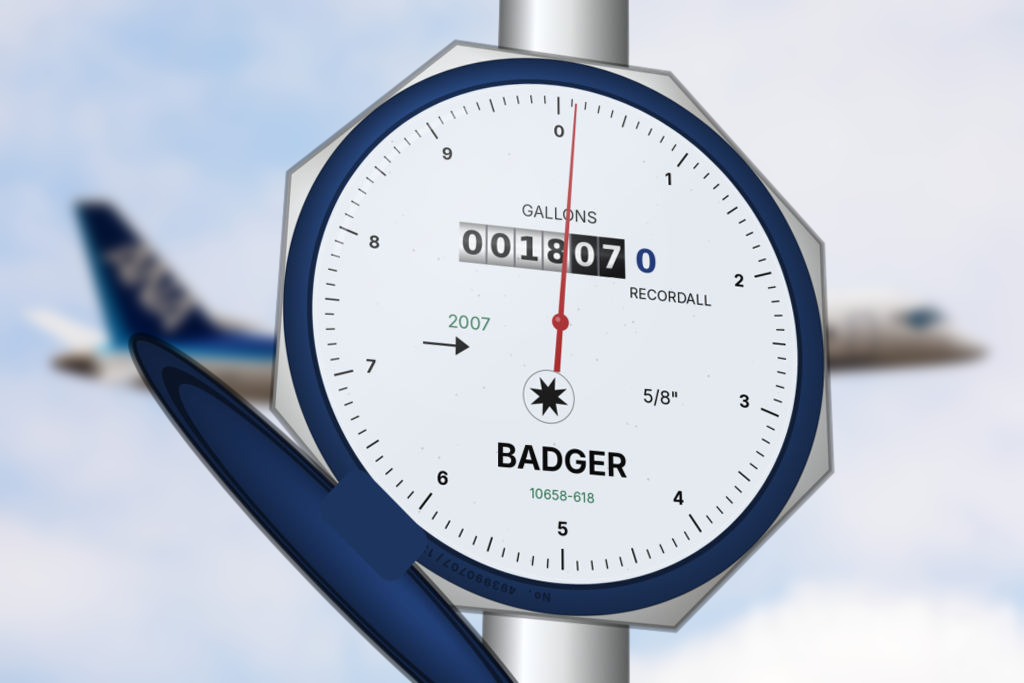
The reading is 18070.1
